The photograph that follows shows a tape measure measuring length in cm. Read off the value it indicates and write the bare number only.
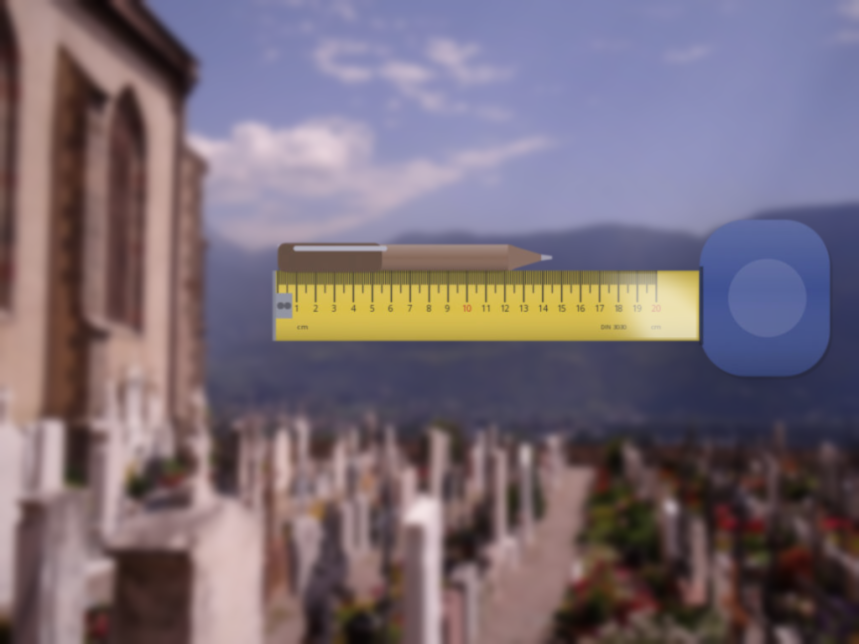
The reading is 14.5
